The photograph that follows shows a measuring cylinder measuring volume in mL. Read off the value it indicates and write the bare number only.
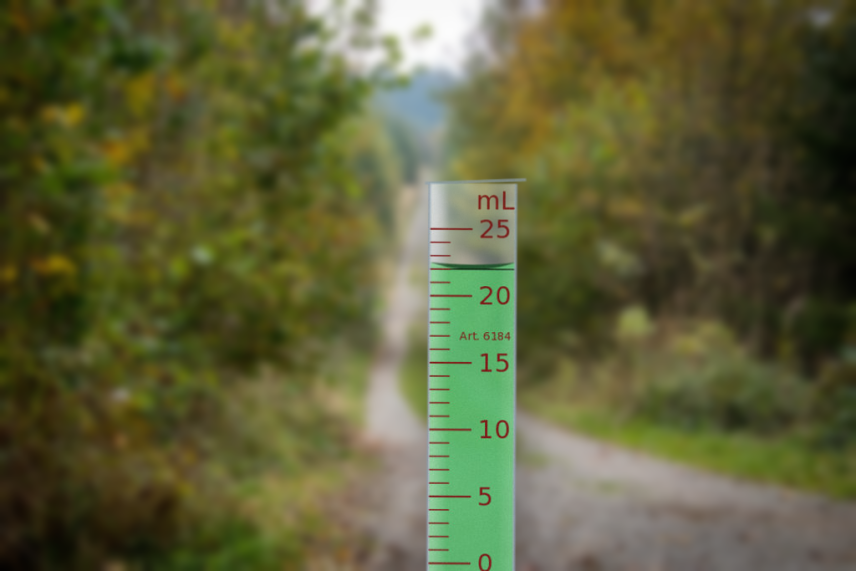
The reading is 22
